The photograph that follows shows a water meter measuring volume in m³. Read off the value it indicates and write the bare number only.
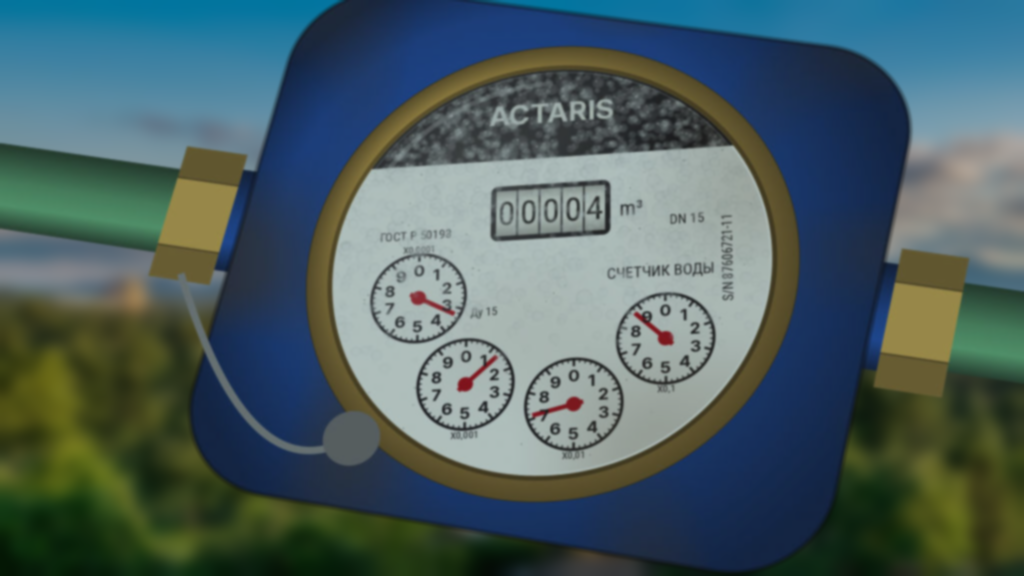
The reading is 4.8713
